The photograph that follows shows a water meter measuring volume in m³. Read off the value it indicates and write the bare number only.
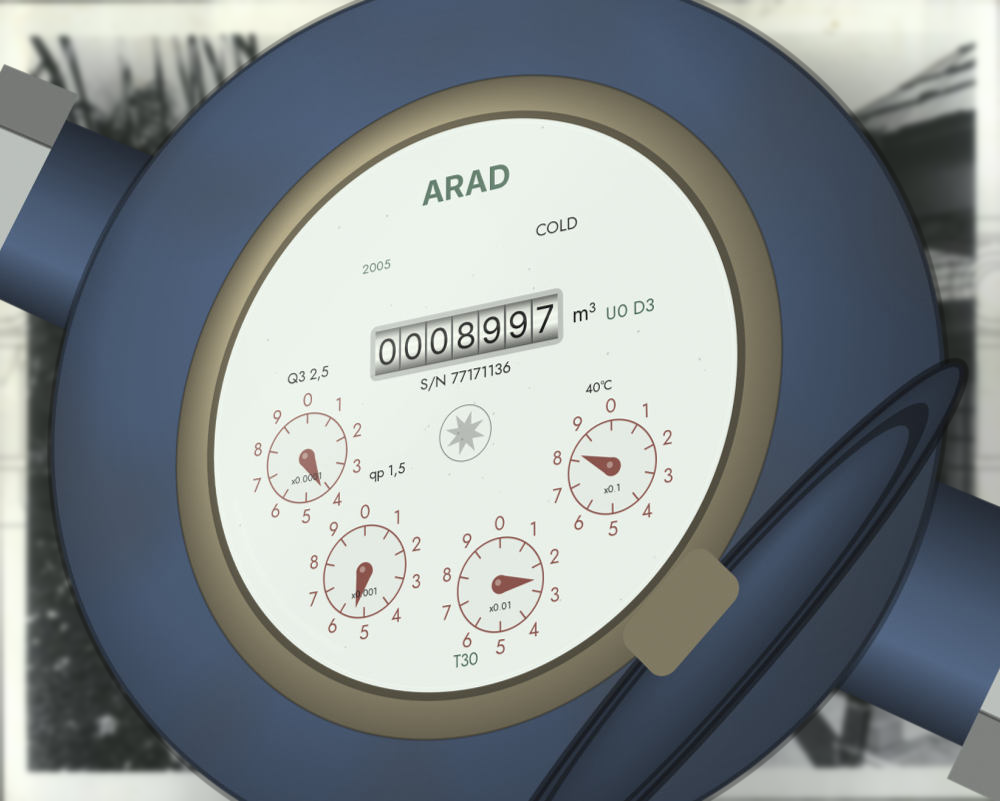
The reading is 8997.8254
